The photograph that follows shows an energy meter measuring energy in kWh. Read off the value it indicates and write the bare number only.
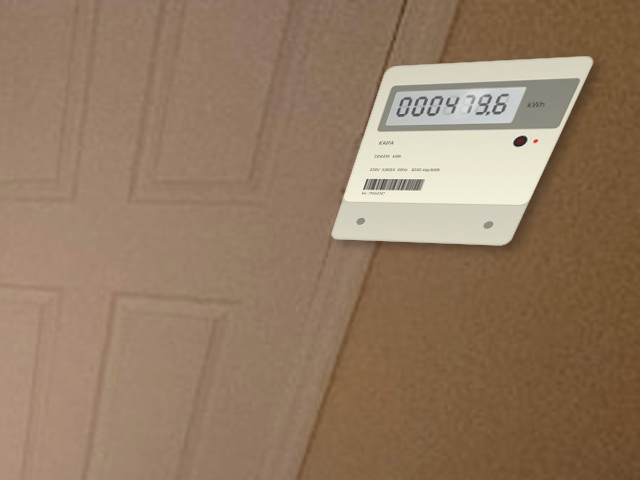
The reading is 479.6
